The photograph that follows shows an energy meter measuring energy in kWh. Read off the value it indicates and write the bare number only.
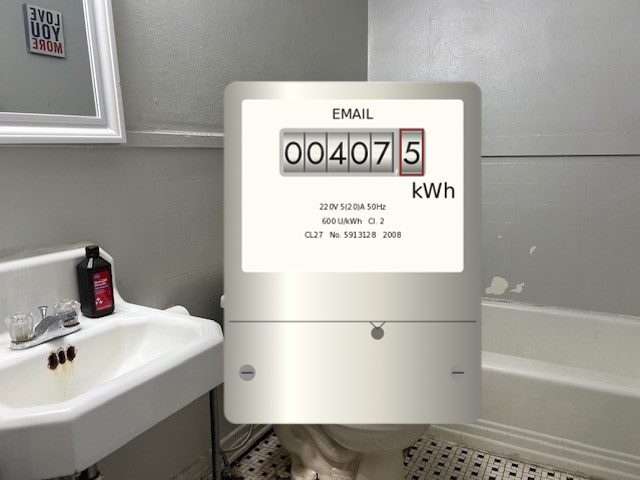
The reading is 407.5
